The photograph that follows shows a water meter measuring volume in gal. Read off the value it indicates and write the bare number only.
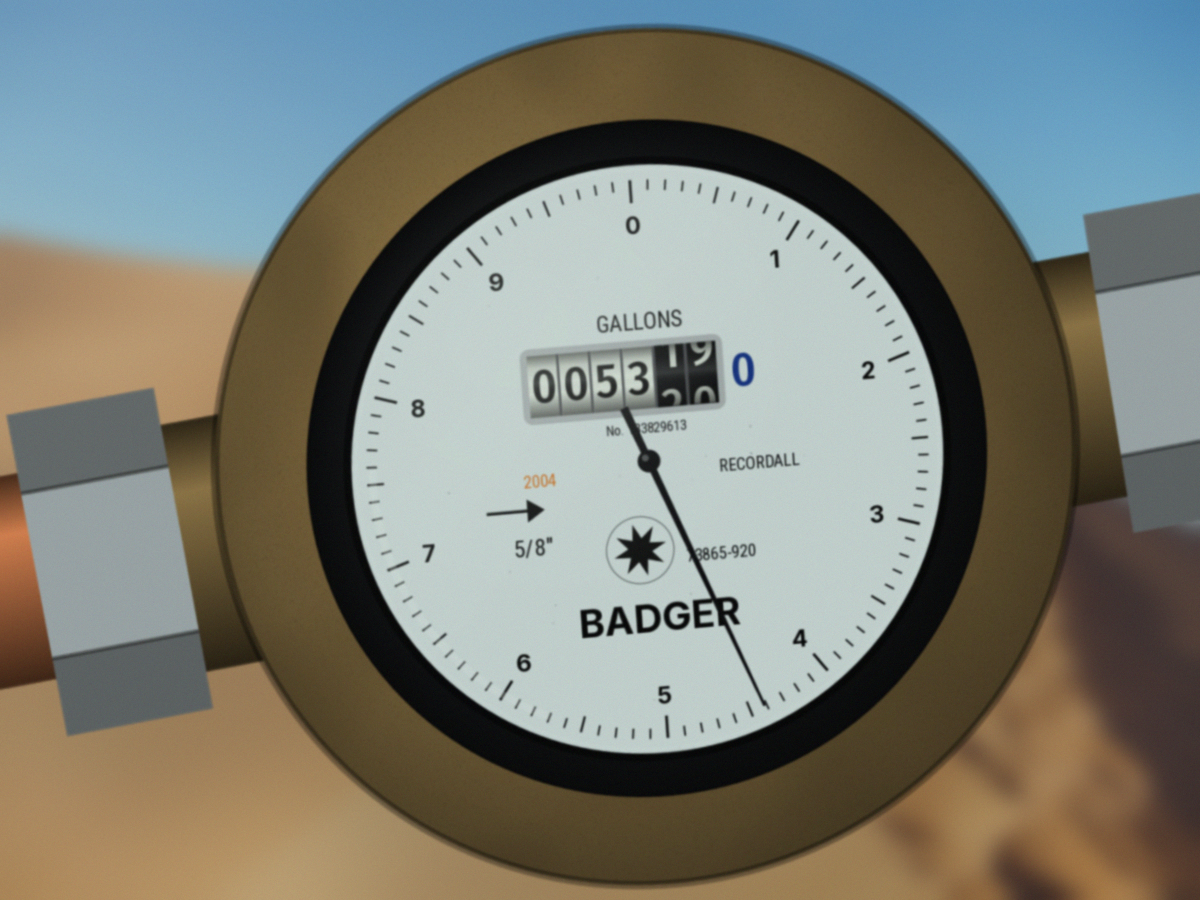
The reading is 53194.4
